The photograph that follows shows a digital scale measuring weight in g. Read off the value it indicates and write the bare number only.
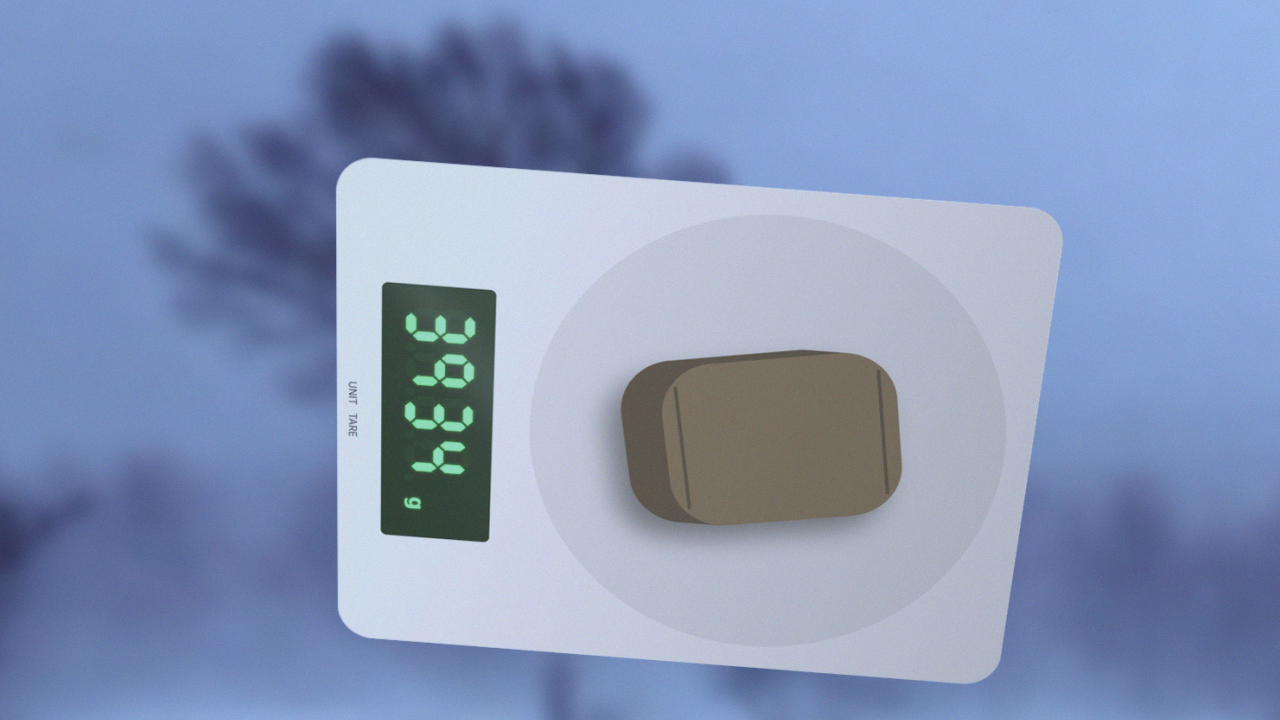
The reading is 3934
